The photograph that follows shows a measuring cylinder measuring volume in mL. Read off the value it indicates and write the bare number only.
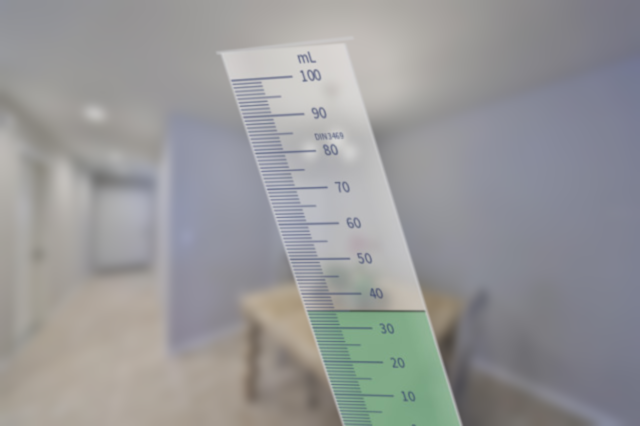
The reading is 35
